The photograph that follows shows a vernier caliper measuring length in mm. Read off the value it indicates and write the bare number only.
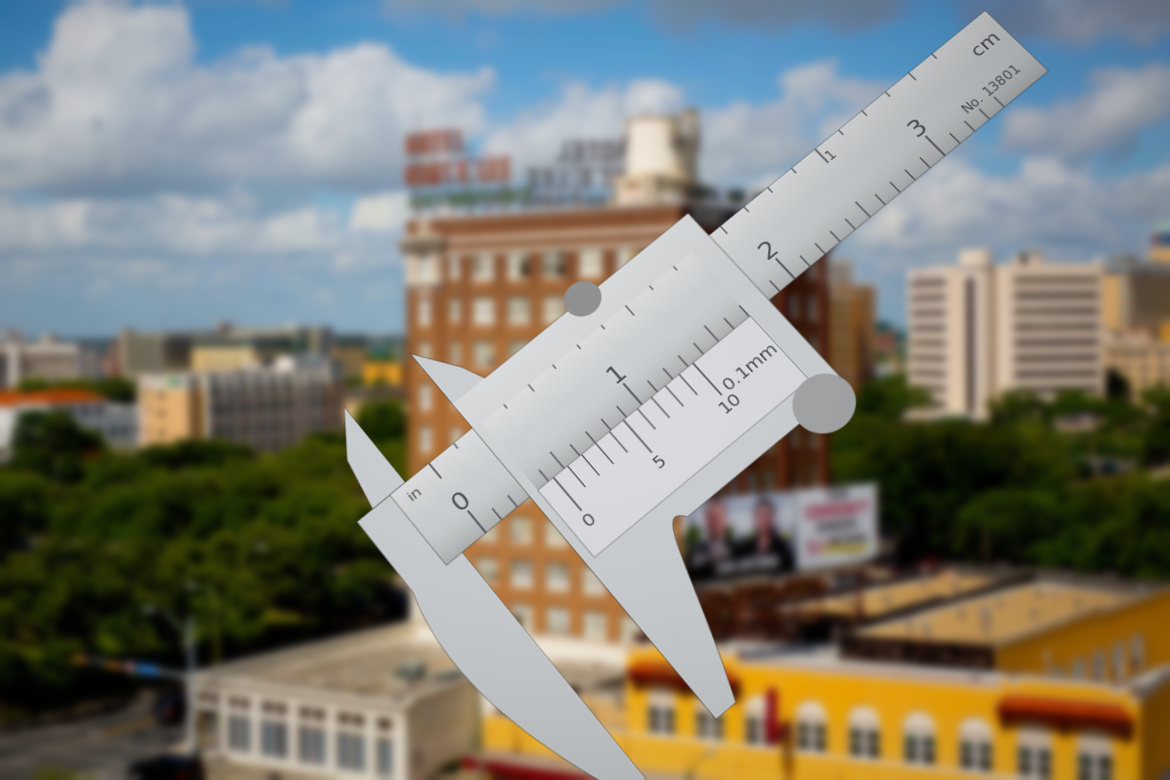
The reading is 4.3
